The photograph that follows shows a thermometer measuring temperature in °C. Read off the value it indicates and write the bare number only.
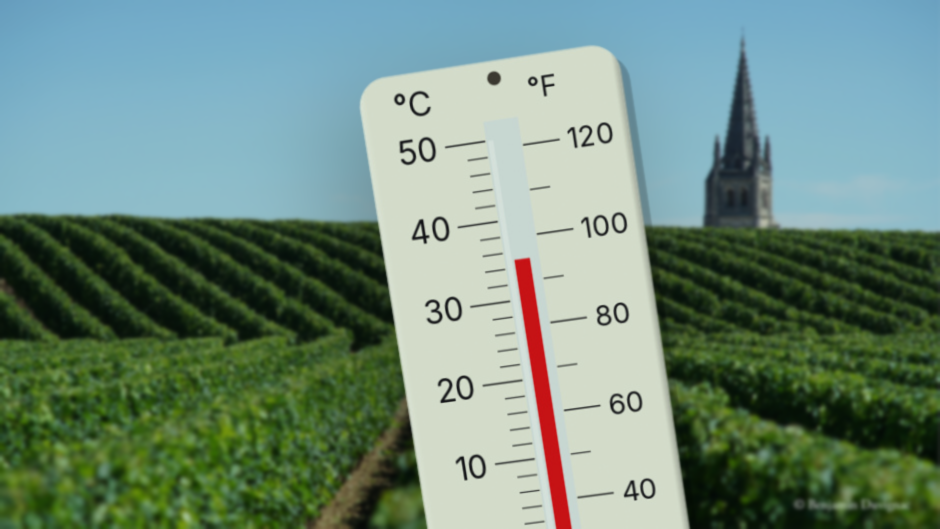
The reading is 35
